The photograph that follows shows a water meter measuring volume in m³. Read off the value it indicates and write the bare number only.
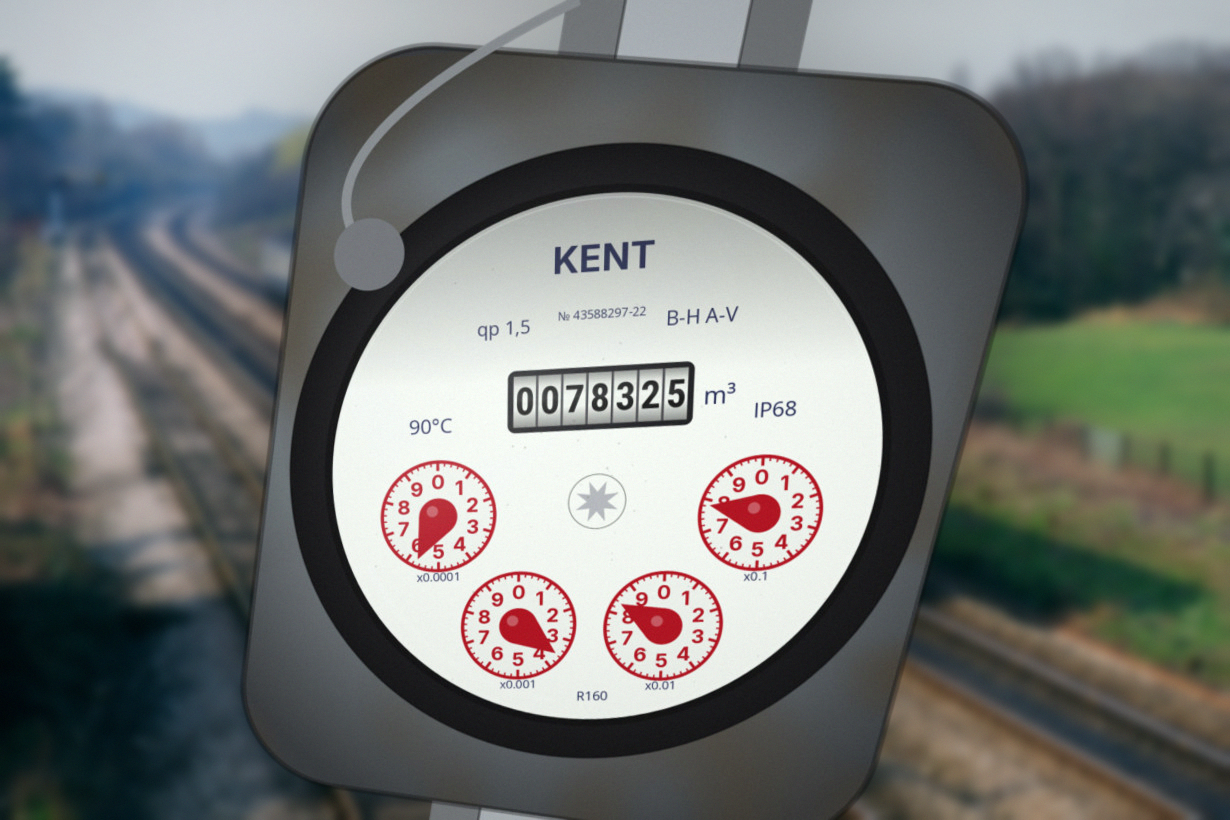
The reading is 78325.7835
